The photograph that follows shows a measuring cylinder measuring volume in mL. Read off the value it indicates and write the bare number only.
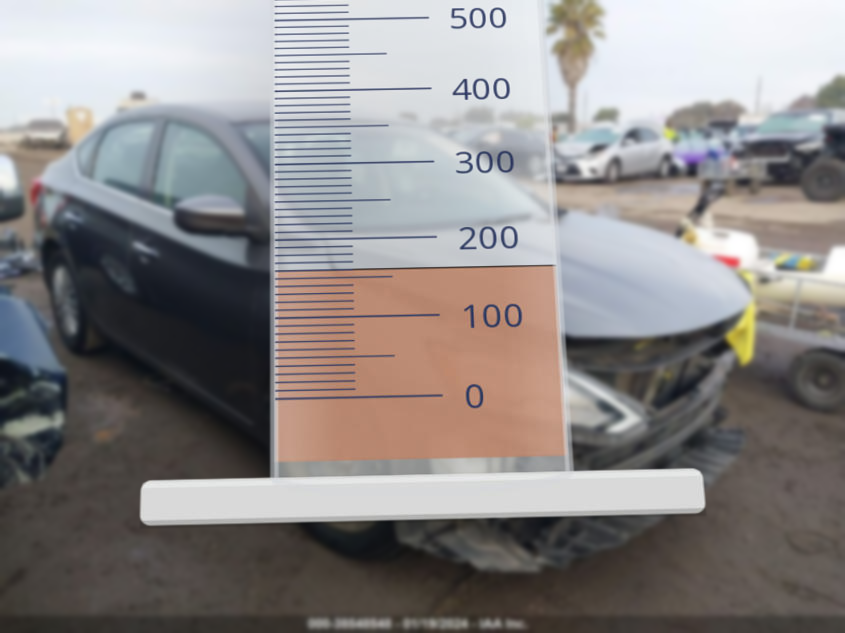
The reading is 160
